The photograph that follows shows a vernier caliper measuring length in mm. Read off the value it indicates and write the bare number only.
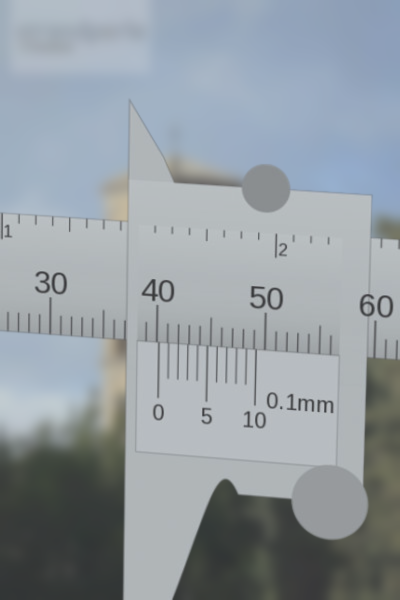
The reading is 40.2
